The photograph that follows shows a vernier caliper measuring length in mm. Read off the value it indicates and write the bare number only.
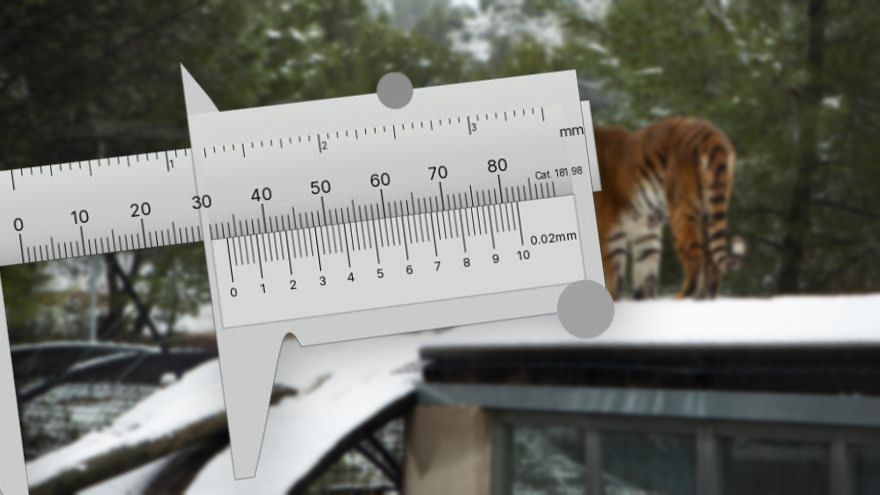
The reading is 33.5
